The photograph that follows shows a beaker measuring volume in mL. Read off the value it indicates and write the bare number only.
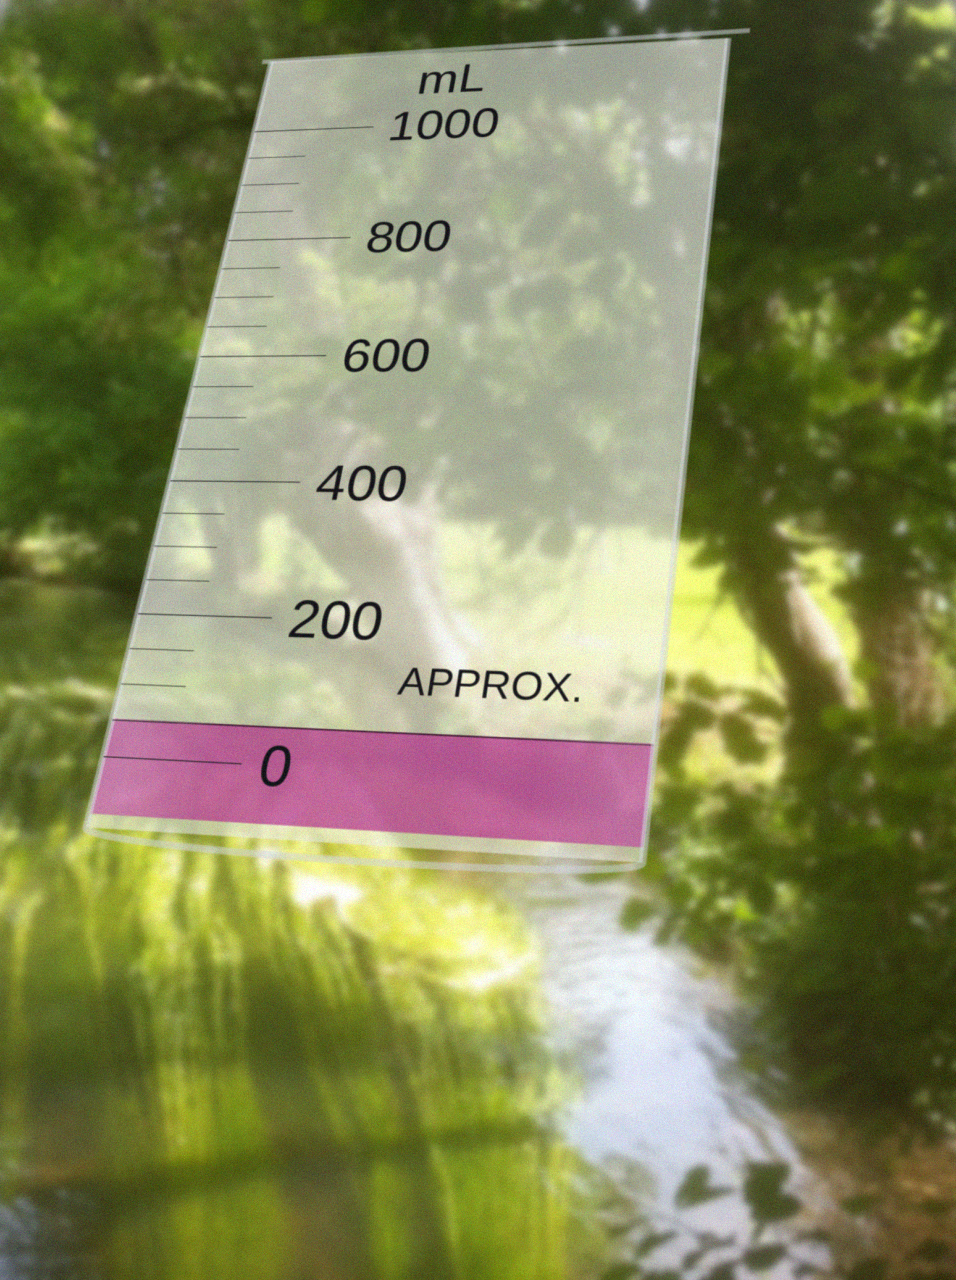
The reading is 50
